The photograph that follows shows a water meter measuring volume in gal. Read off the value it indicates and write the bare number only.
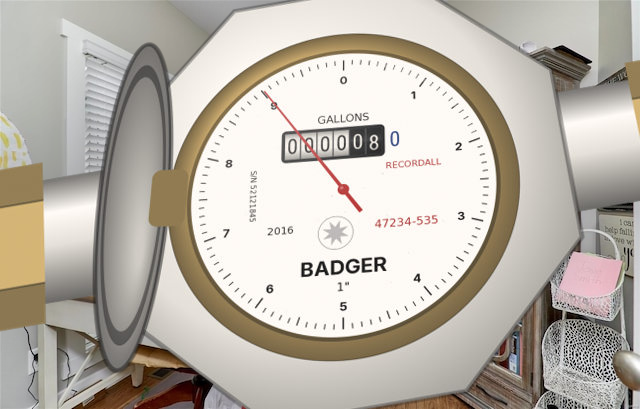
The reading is 79.0
